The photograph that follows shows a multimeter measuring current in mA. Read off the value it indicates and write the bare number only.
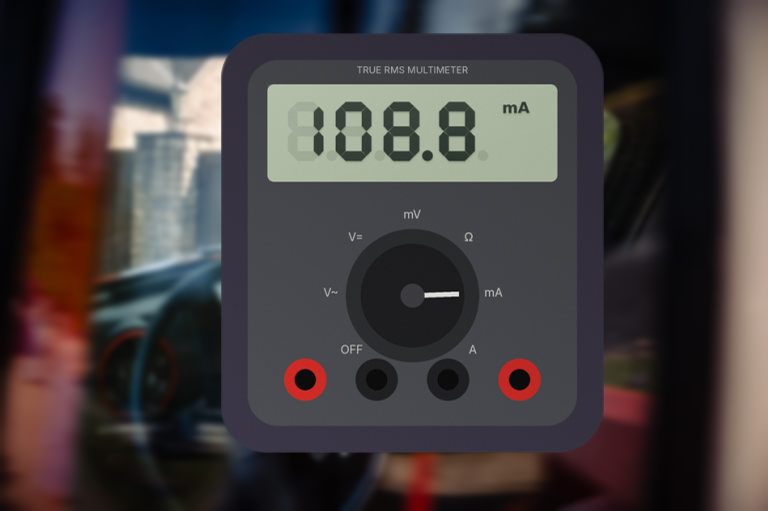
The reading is 108.8
